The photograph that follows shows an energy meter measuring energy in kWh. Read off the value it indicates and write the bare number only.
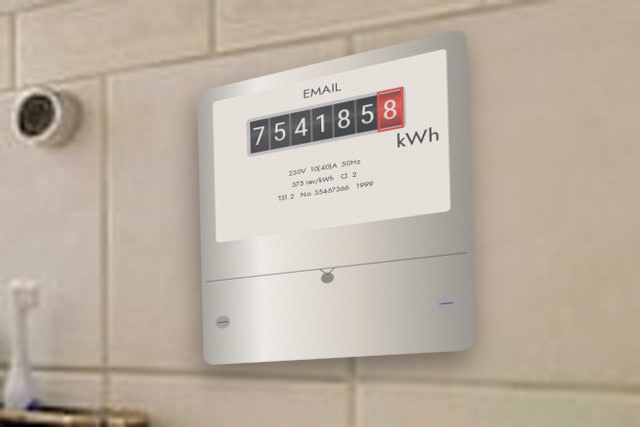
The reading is 754185.8
